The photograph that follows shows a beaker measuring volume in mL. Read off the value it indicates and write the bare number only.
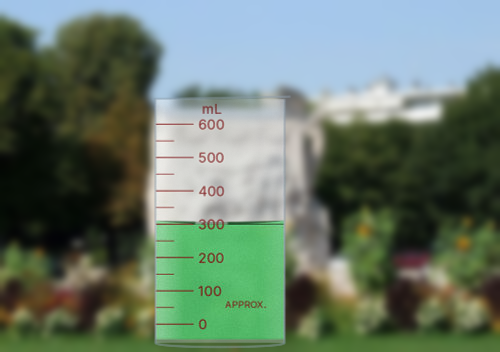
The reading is 300
